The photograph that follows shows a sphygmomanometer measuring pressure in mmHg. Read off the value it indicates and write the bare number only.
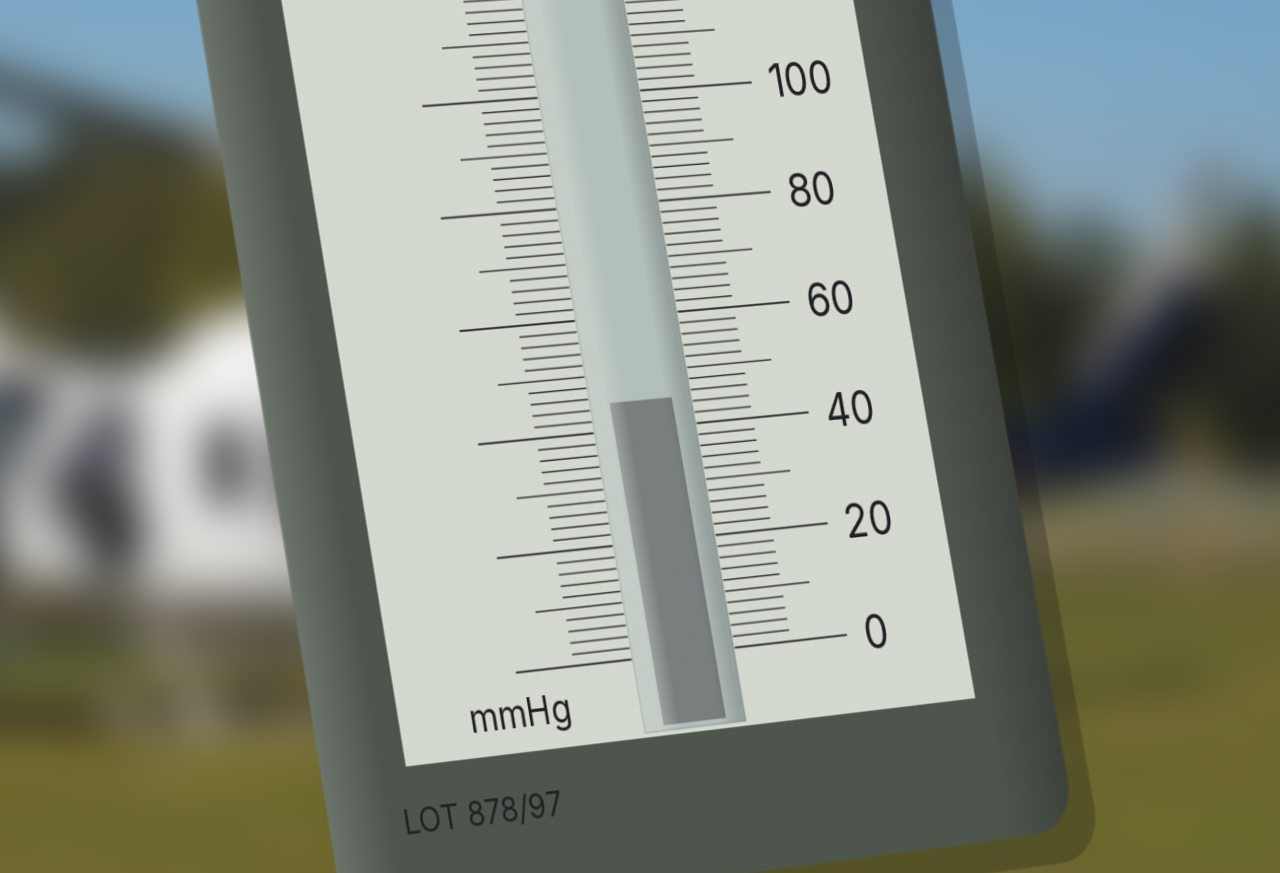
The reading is 45
